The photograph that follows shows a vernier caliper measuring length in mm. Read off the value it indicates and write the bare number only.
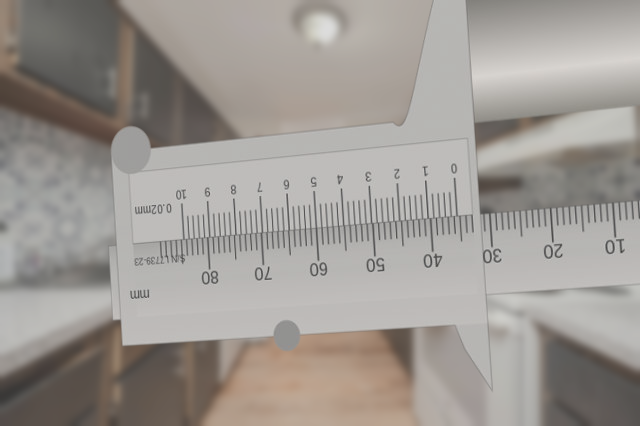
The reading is 35.5
